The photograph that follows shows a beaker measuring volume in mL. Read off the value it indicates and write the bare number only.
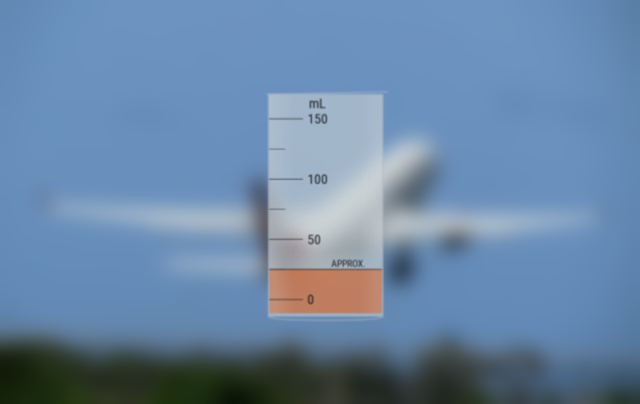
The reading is 25
